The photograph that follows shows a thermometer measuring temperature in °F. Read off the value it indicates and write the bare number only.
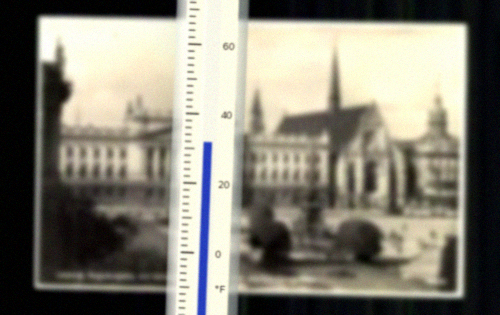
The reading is 32
